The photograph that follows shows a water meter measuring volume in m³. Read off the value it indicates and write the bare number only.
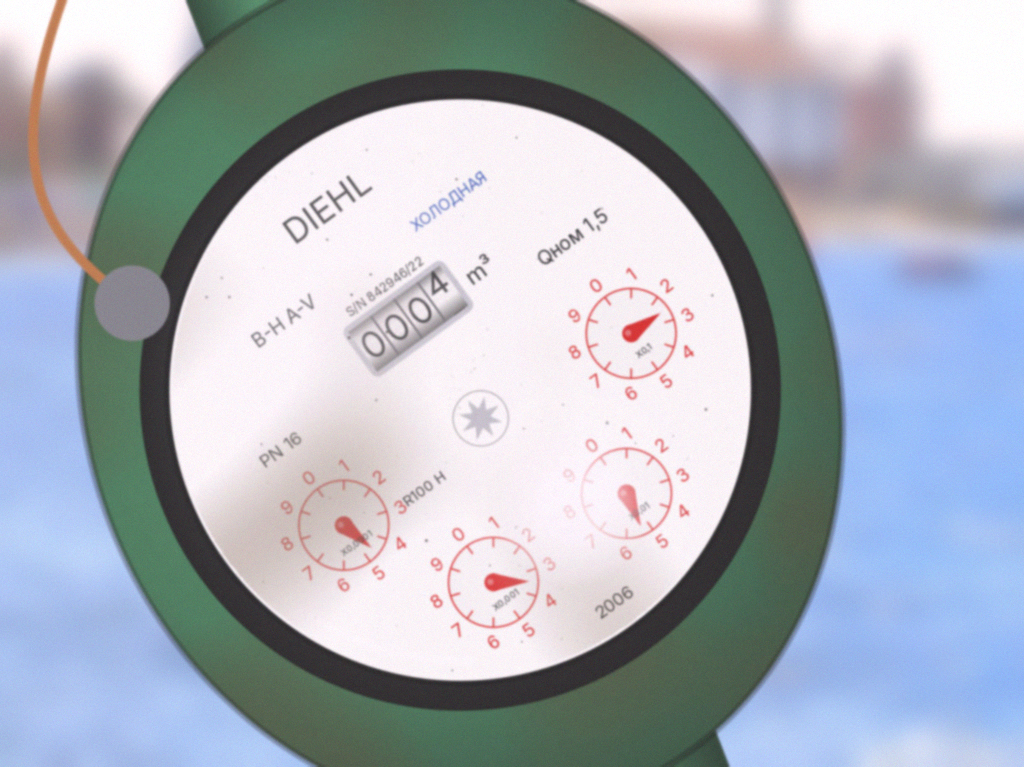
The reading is 4.2534
